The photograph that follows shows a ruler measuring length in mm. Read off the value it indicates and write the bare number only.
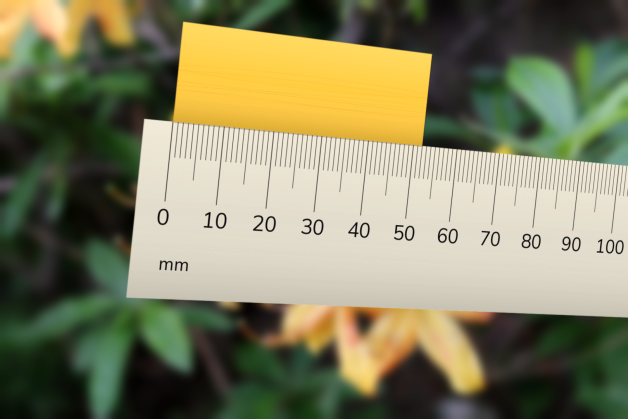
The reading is 52
